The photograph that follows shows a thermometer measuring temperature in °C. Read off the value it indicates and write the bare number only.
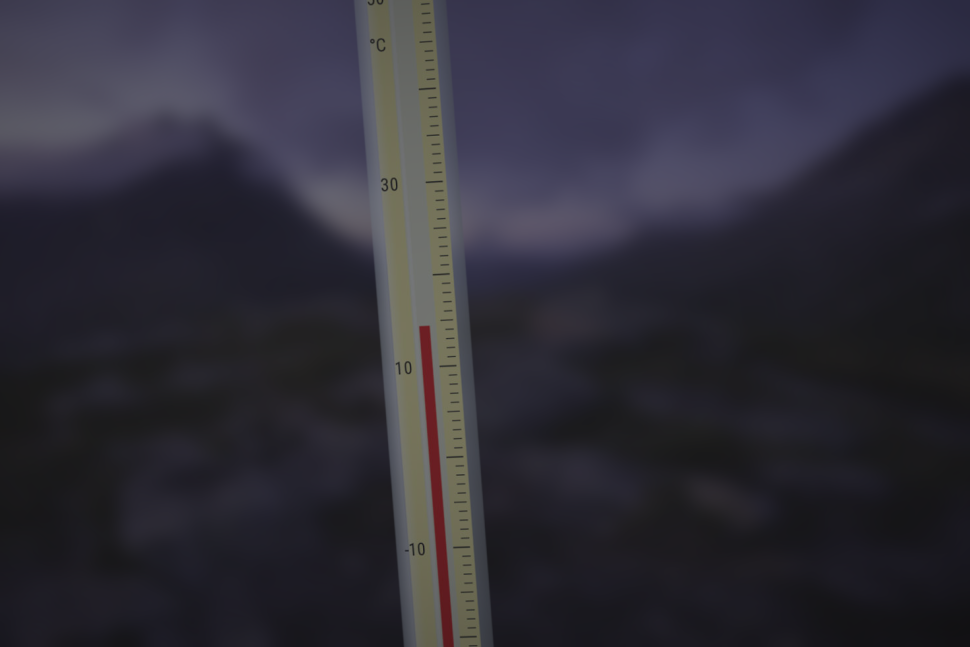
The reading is 14.5
